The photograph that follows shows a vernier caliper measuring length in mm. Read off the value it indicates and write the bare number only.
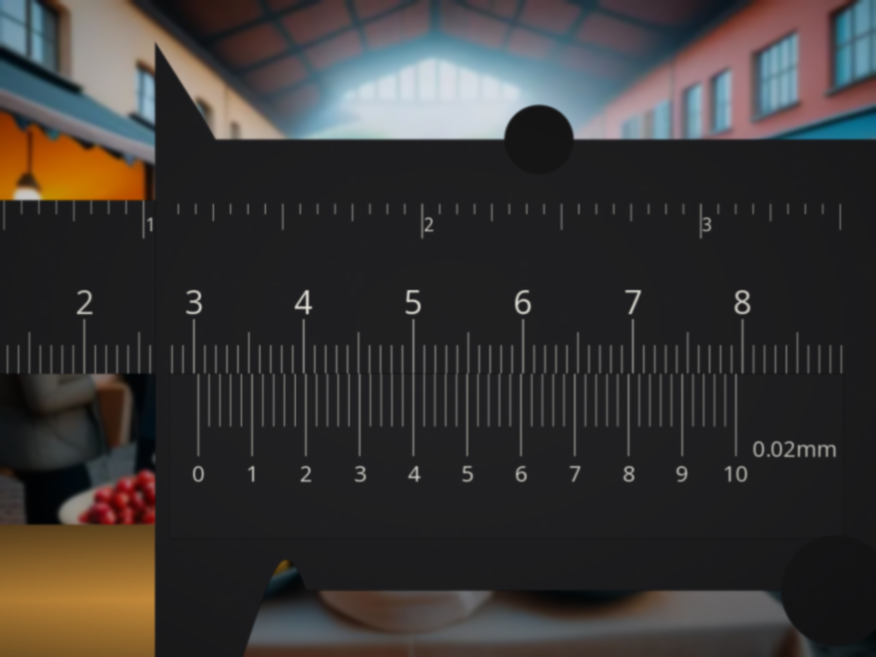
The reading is 30.4
